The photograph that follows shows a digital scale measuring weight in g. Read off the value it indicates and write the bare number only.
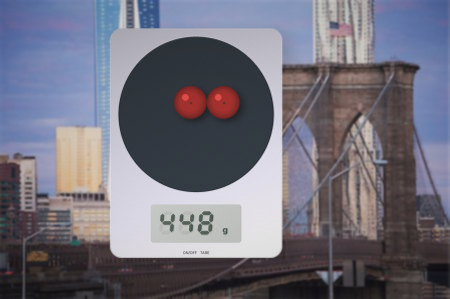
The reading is 448
